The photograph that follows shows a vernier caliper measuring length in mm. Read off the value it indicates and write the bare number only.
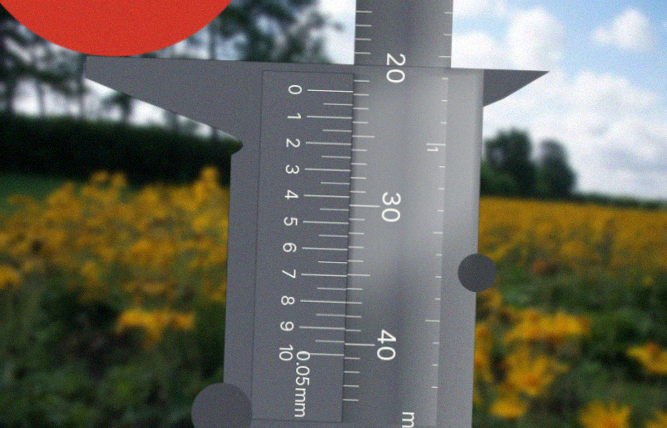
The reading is 21.8
